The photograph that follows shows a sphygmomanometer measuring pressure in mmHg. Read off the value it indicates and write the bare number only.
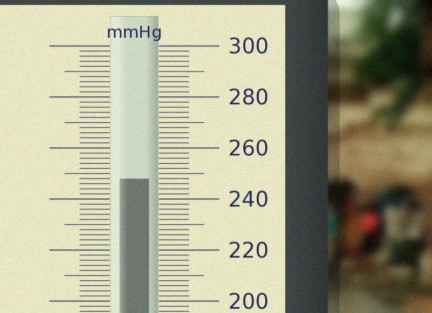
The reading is 248
